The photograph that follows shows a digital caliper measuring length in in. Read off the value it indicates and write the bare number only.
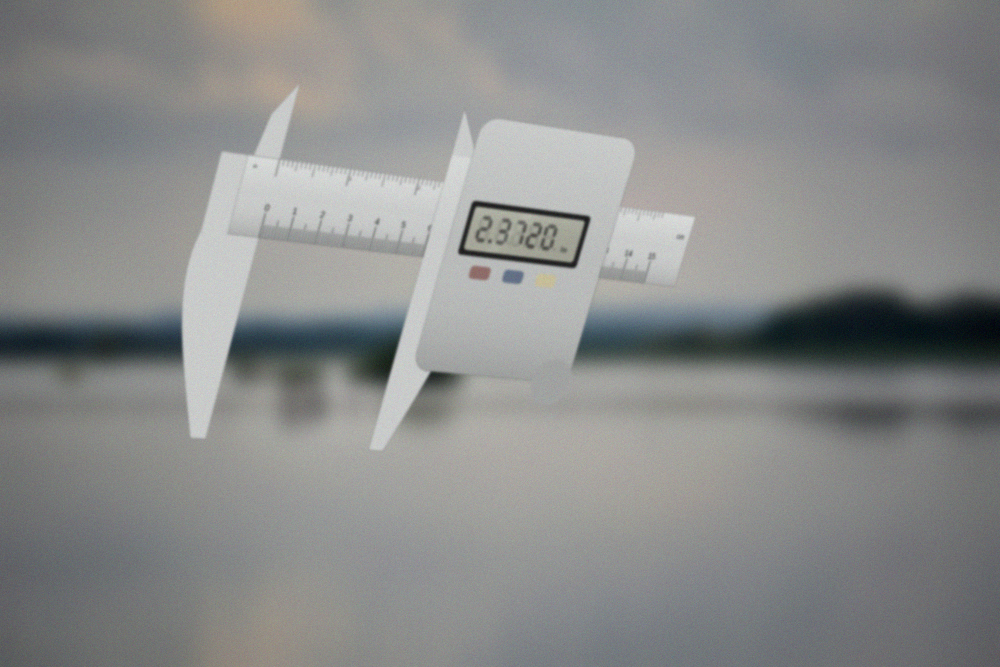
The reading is 2.3720
